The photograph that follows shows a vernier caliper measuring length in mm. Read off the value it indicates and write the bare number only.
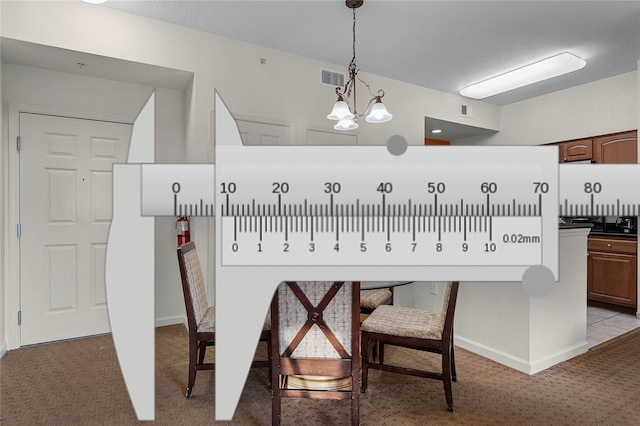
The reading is 11.5
